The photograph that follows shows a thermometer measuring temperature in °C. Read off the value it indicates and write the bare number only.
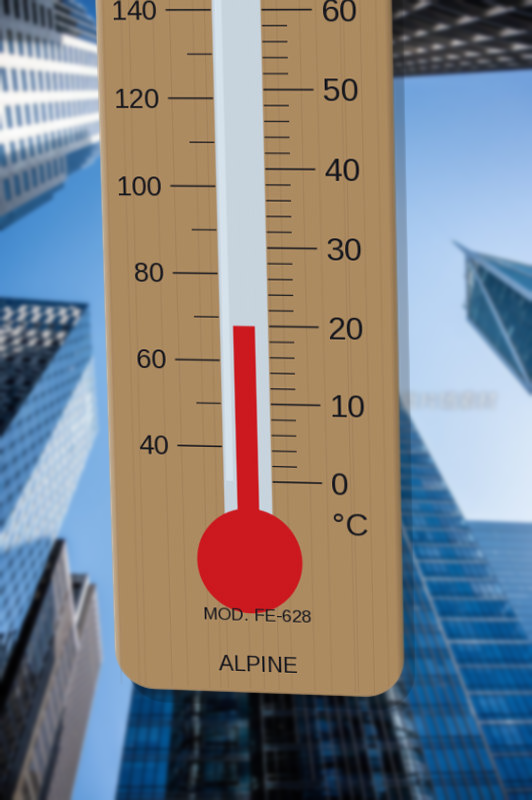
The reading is 20
